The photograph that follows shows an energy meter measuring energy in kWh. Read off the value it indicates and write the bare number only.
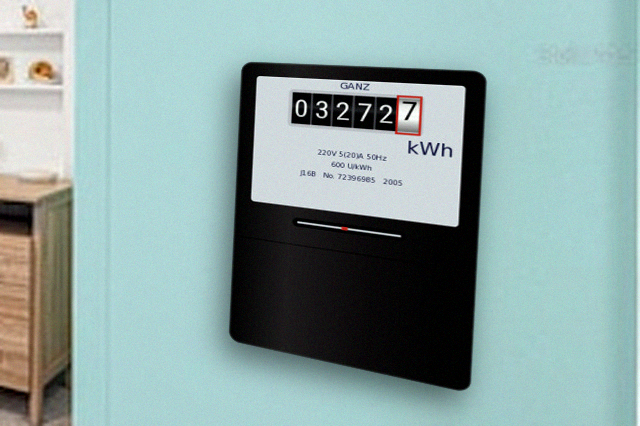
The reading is 3272.7
